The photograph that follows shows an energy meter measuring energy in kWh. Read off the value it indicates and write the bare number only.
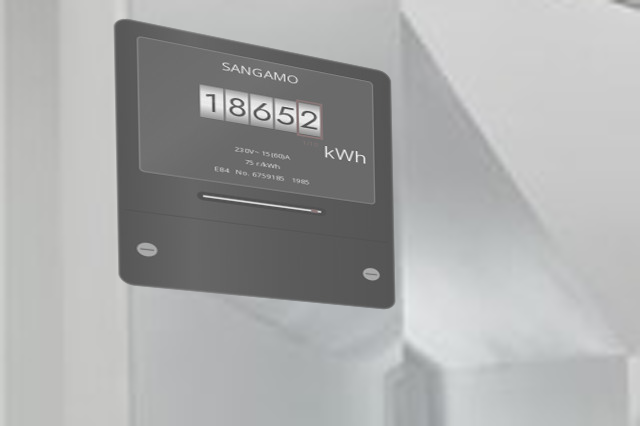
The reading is 1865.2
